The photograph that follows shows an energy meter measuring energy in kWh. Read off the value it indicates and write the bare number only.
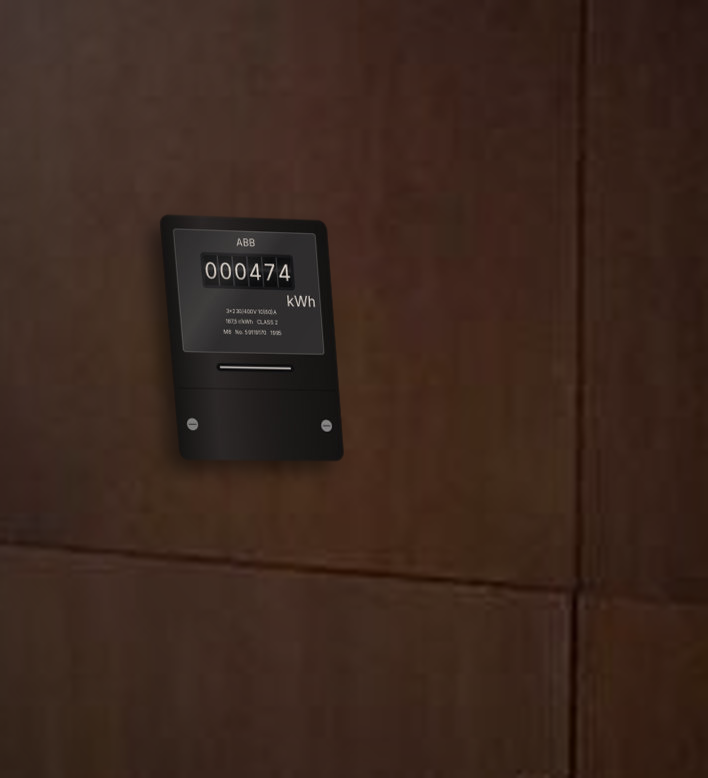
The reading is 474
